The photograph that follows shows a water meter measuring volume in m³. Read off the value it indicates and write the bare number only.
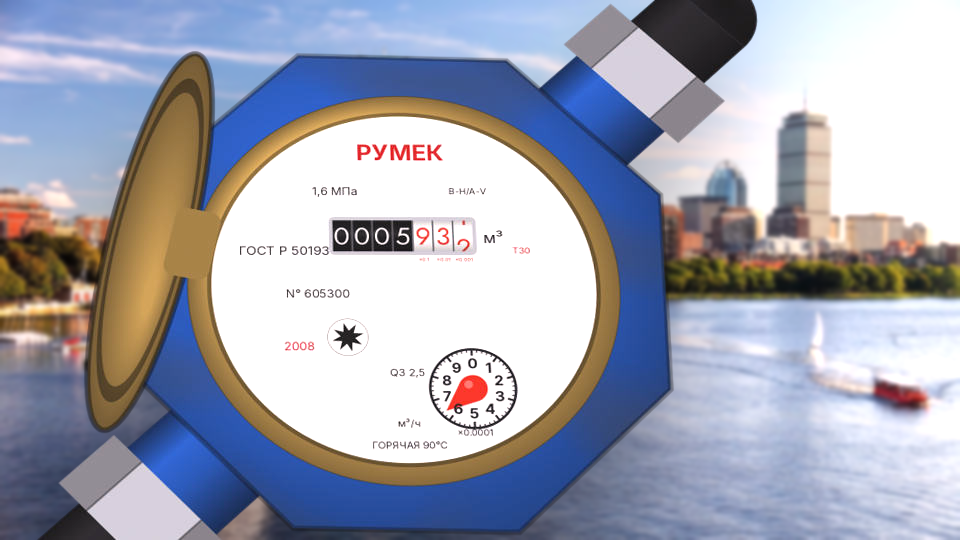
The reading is 5.9316
